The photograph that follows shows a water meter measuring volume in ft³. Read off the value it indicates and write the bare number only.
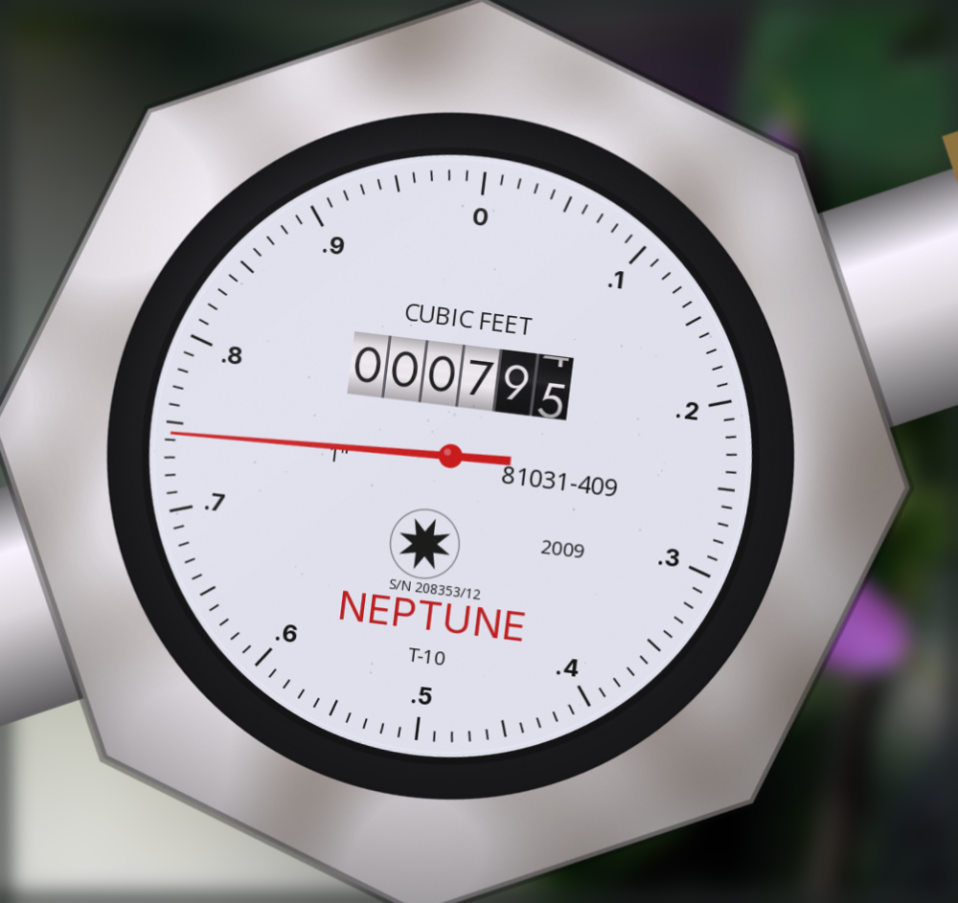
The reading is 794.74
